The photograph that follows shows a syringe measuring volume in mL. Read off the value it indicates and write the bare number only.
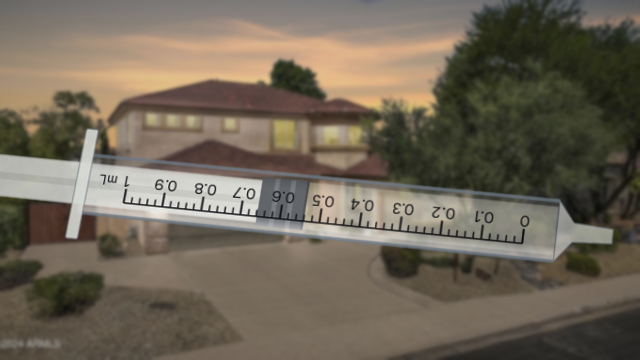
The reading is 0.54
